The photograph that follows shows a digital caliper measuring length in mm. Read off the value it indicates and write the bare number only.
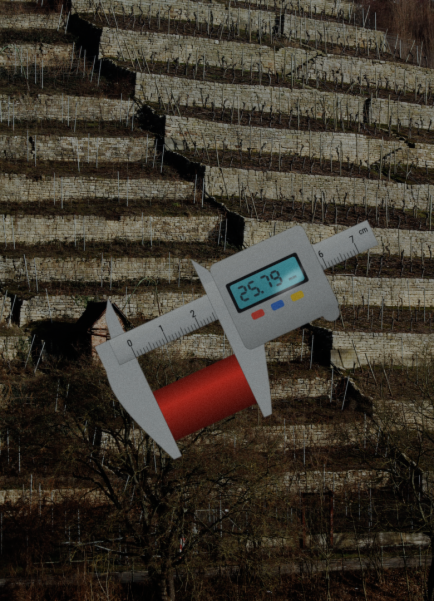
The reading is 25.79
